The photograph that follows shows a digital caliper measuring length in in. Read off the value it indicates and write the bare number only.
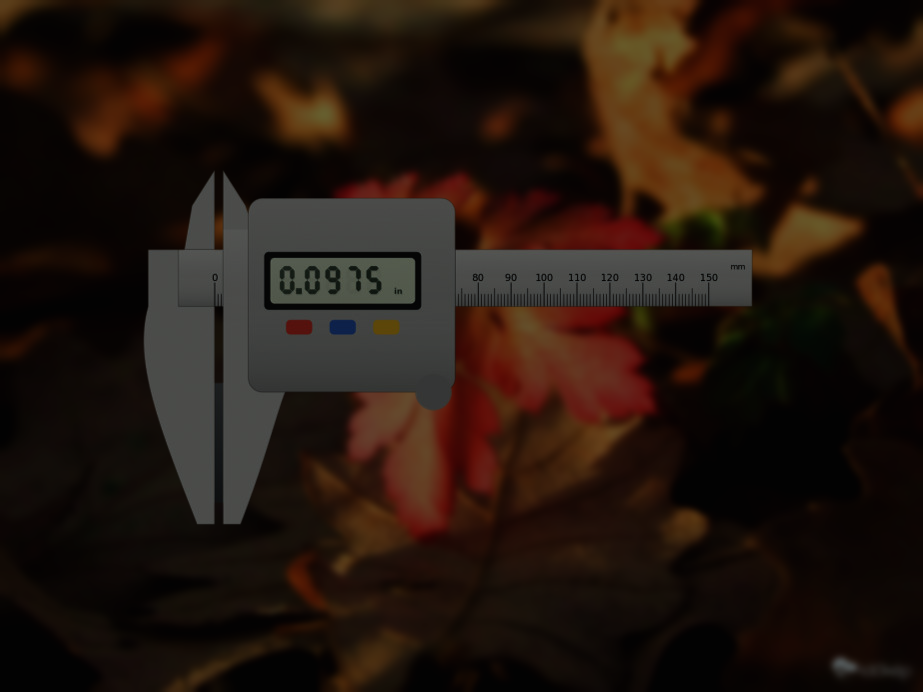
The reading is 0.0975
